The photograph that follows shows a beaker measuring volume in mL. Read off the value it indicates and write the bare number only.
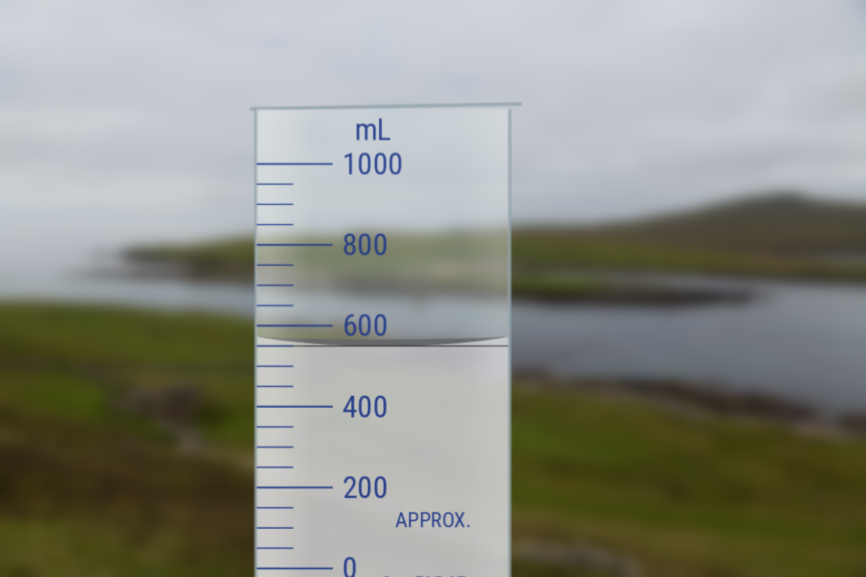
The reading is 550
